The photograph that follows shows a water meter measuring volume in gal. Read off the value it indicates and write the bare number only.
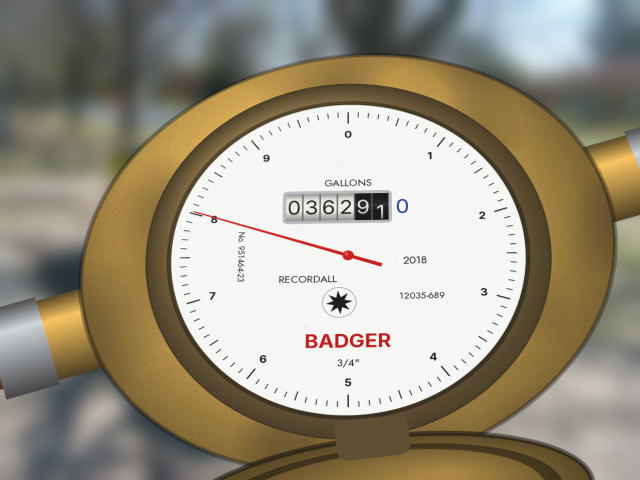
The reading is 362908.0
